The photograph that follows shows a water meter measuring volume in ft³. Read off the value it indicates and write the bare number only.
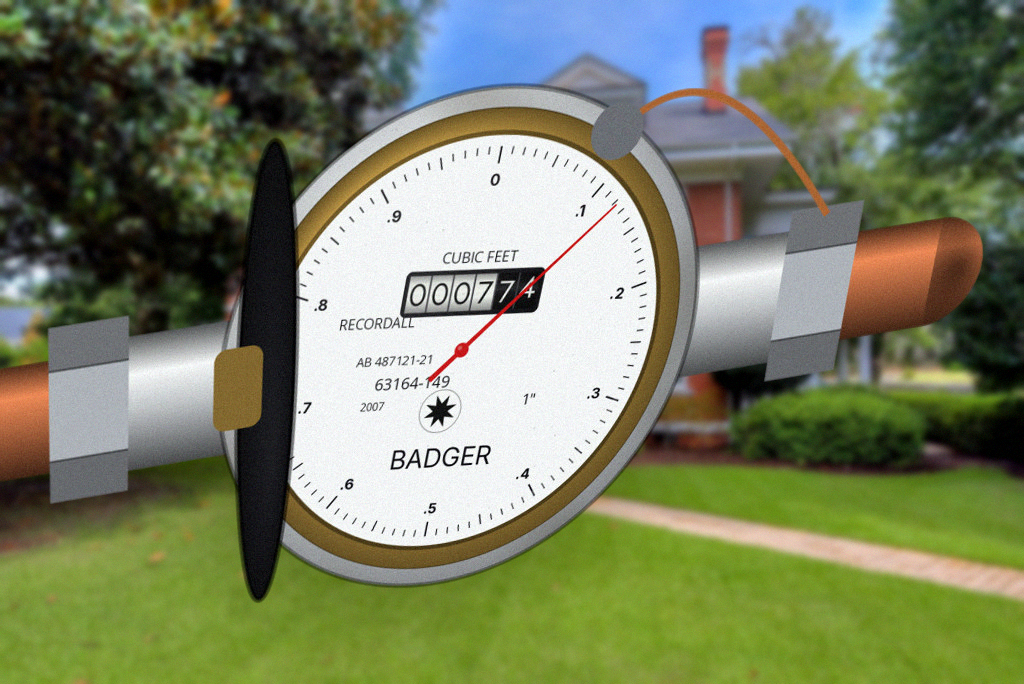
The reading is 774.12
